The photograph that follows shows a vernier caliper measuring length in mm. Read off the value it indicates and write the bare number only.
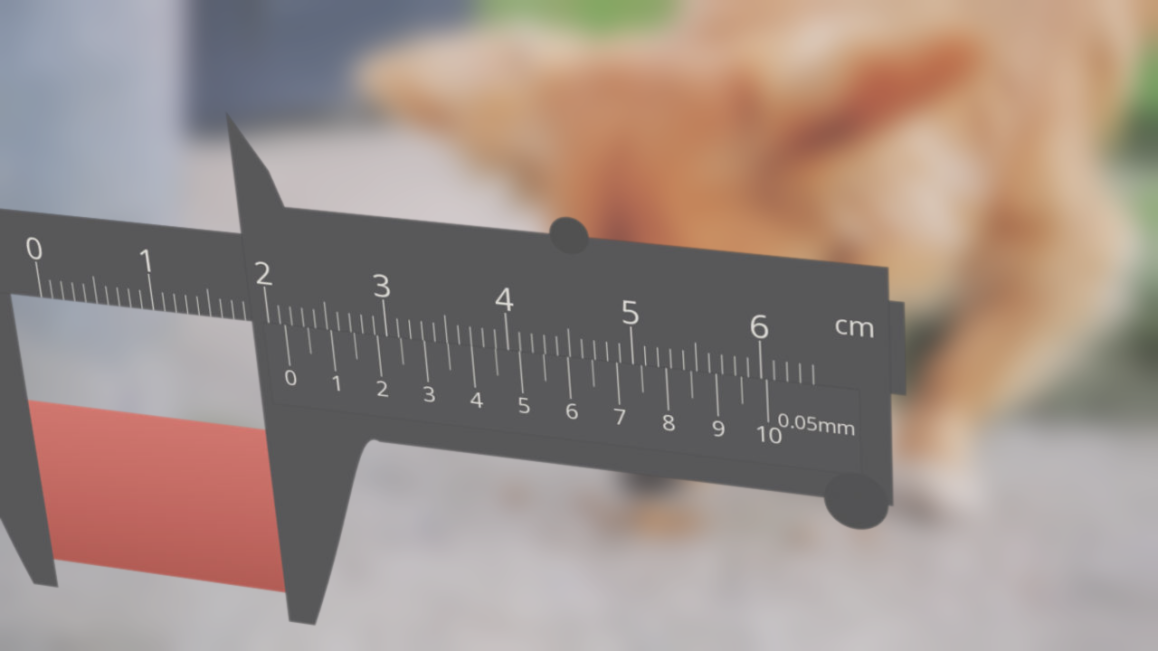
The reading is 21.4
